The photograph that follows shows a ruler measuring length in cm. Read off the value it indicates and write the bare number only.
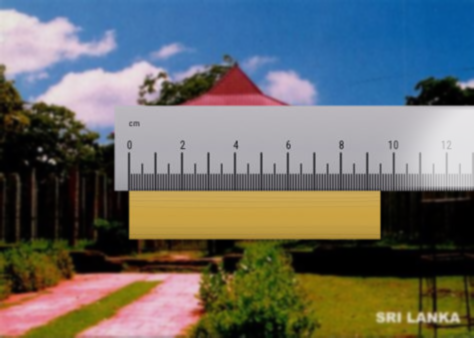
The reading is 9.5
